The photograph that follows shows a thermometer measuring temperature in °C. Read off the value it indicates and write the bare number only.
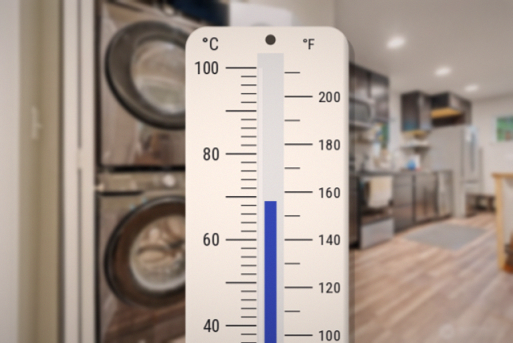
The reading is 69
